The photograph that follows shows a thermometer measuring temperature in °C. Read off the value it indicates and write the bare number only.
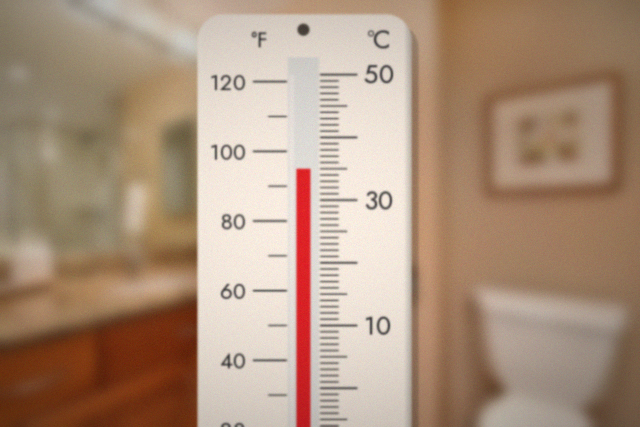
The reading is 35
